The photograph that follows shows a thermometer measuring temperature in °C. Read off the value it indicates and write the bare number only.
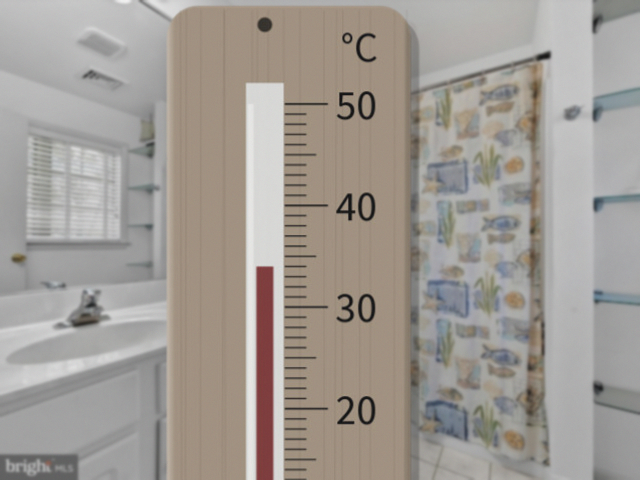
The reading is 34
